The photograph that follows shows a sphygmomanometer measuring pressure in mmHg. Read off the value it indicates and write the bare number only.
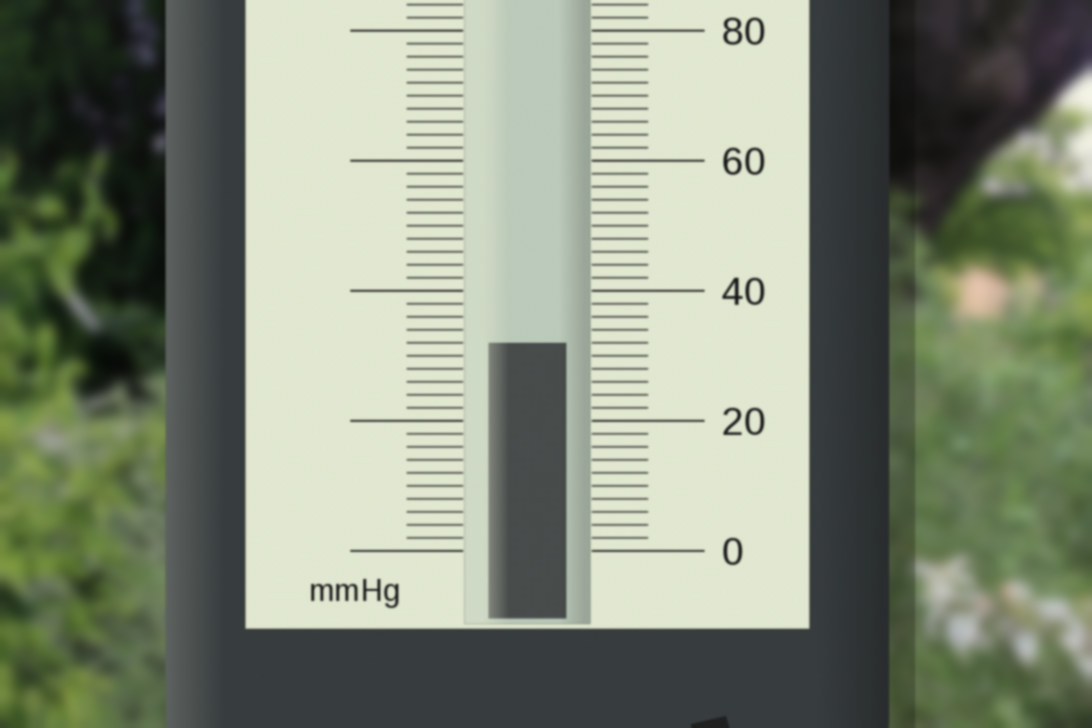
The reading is 32
